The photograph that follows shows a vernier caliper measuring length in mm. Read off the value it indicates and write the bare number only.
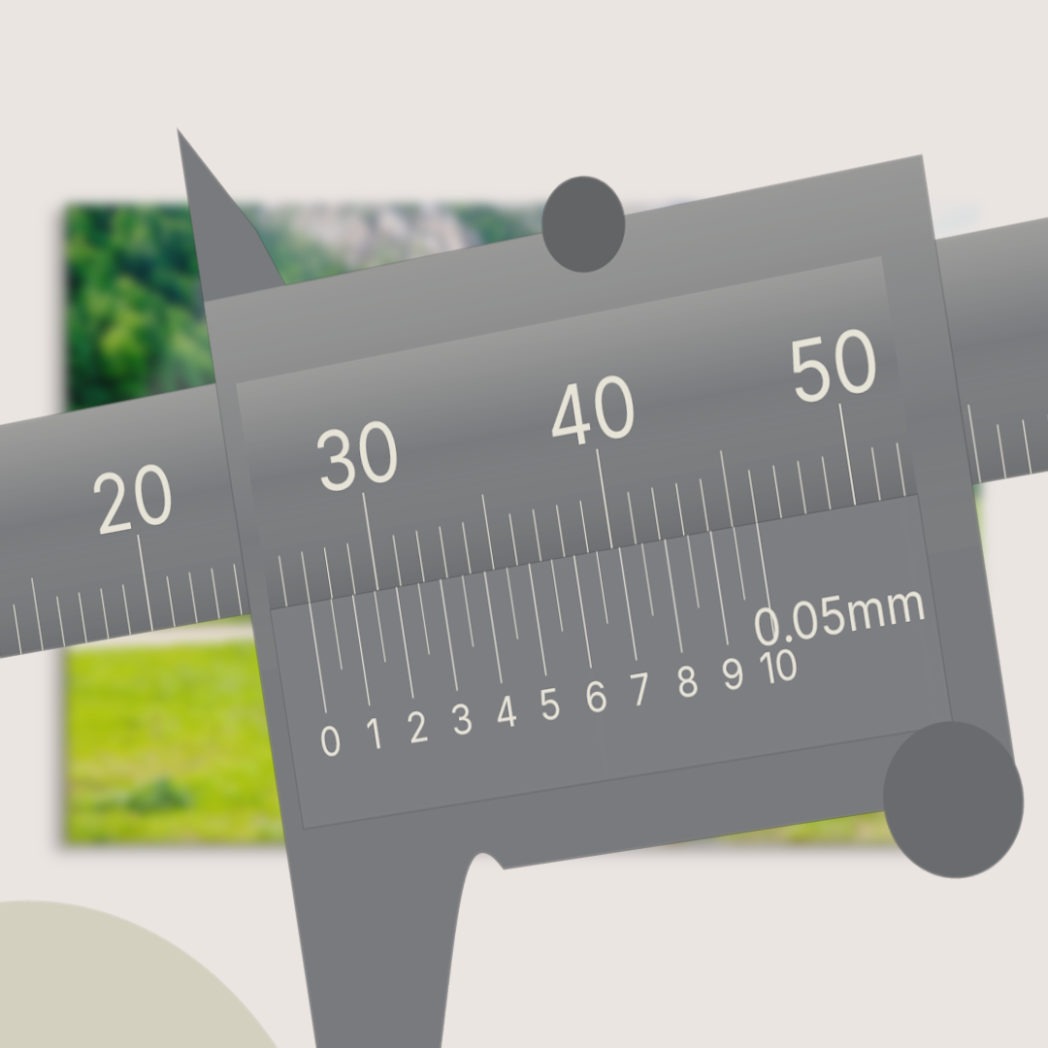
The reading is 27.00
